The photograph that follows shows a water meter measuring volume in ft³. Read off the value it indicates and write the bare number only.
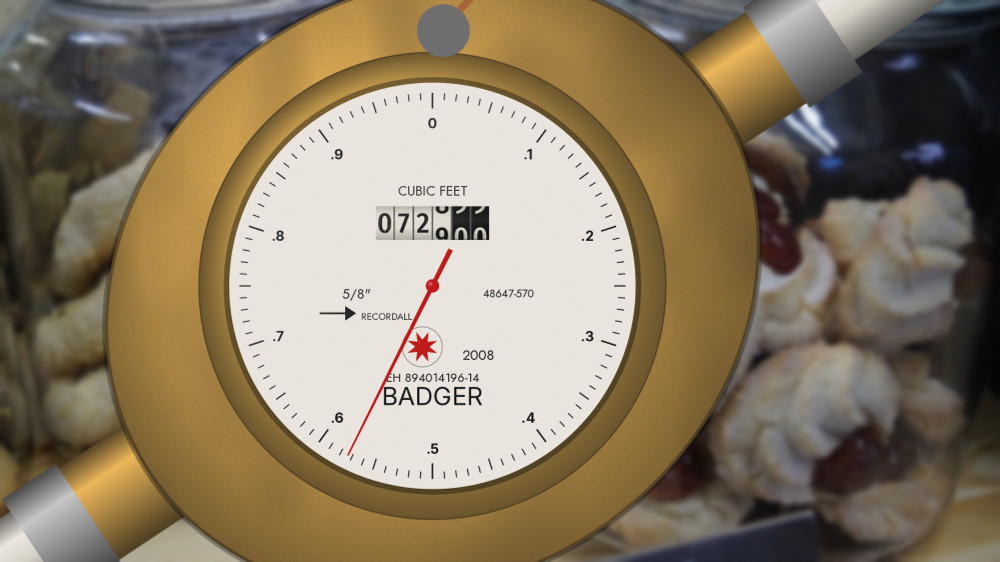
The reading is 72899.57
